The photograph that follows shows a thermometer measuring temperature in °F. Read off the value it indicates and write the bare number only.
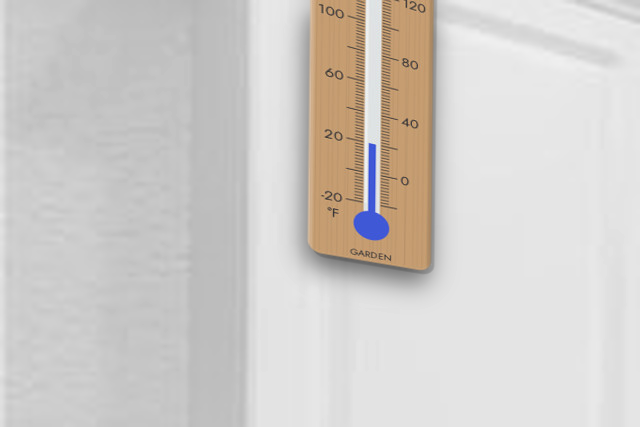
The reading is 20
